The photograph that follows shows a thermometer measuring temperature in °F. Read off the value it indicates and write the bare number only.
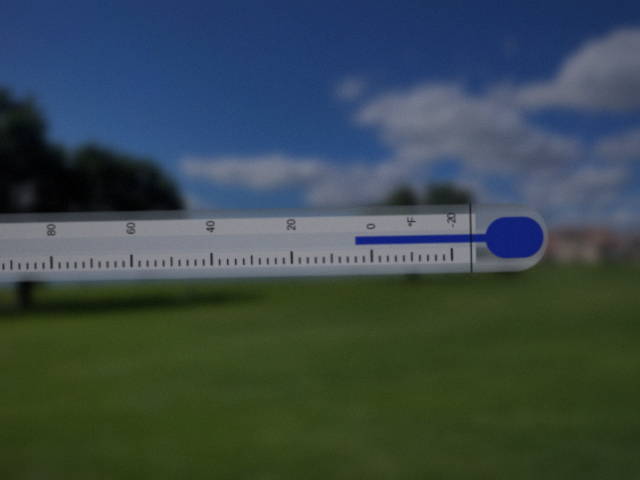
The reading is 4
